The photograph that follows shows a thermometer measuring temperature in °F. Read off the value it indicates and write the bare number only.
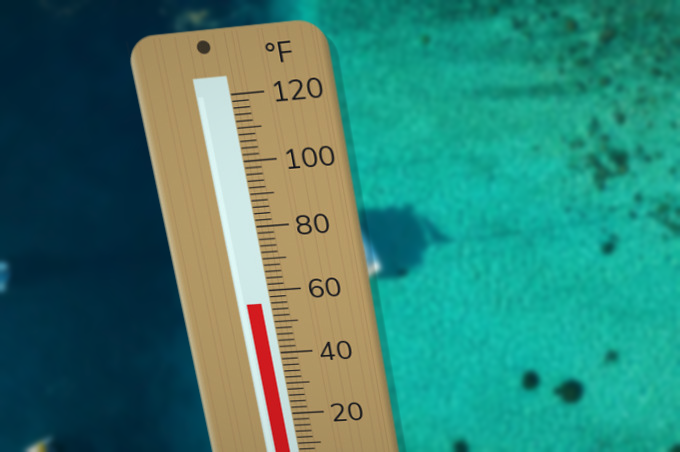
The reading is 56
